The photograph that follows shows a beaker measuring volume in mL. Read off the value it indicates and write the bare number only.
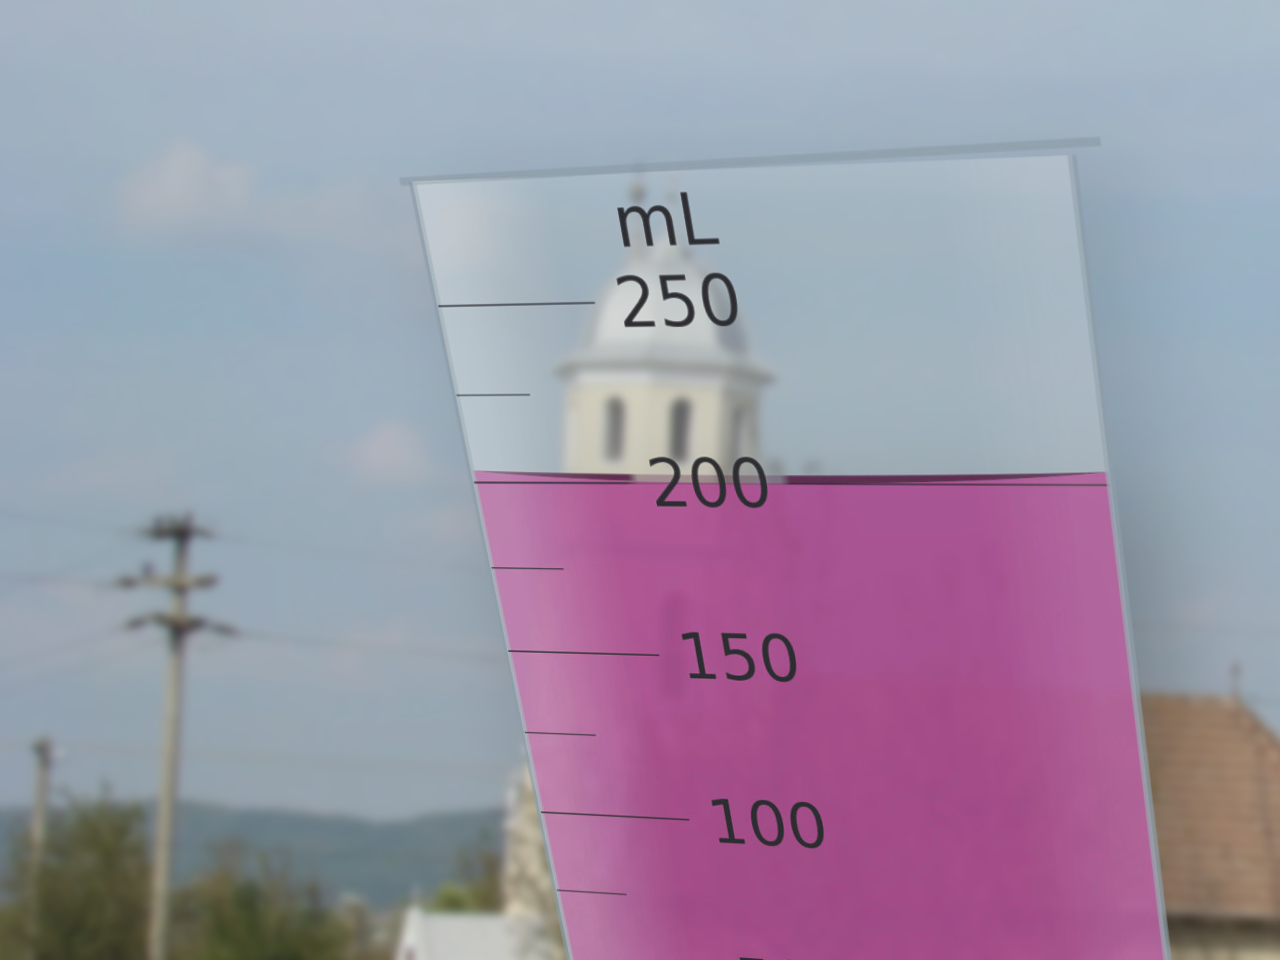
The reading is 200
